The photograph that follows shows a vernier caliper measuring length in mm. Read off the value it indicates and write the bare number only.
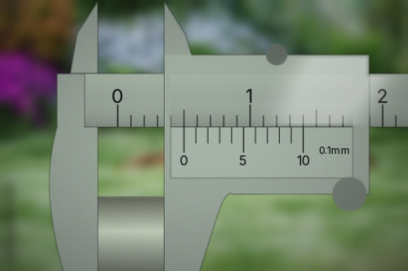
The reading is 5.0
